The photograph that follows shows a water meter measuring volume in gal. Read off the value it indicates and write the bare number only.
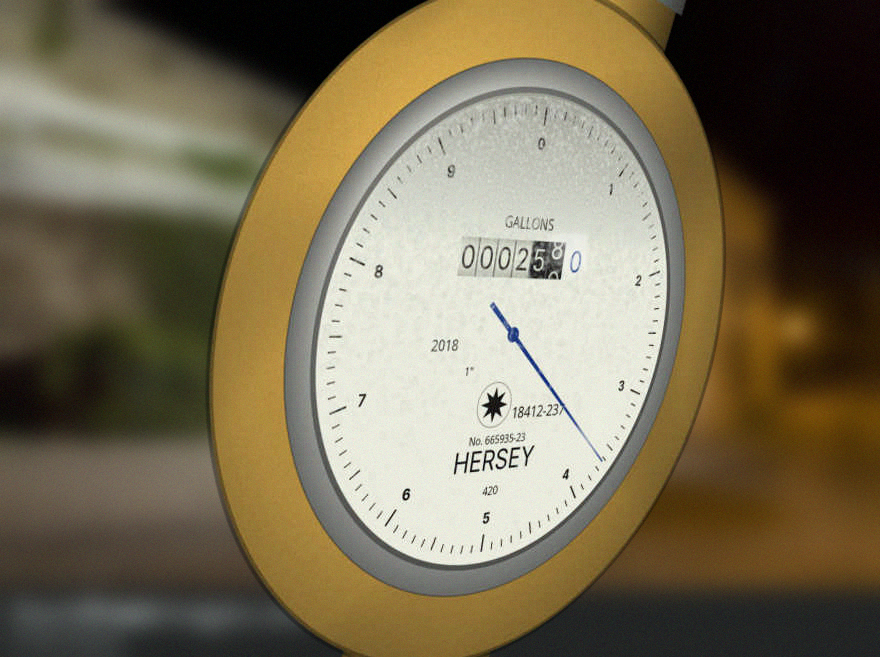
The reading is 2583.6
